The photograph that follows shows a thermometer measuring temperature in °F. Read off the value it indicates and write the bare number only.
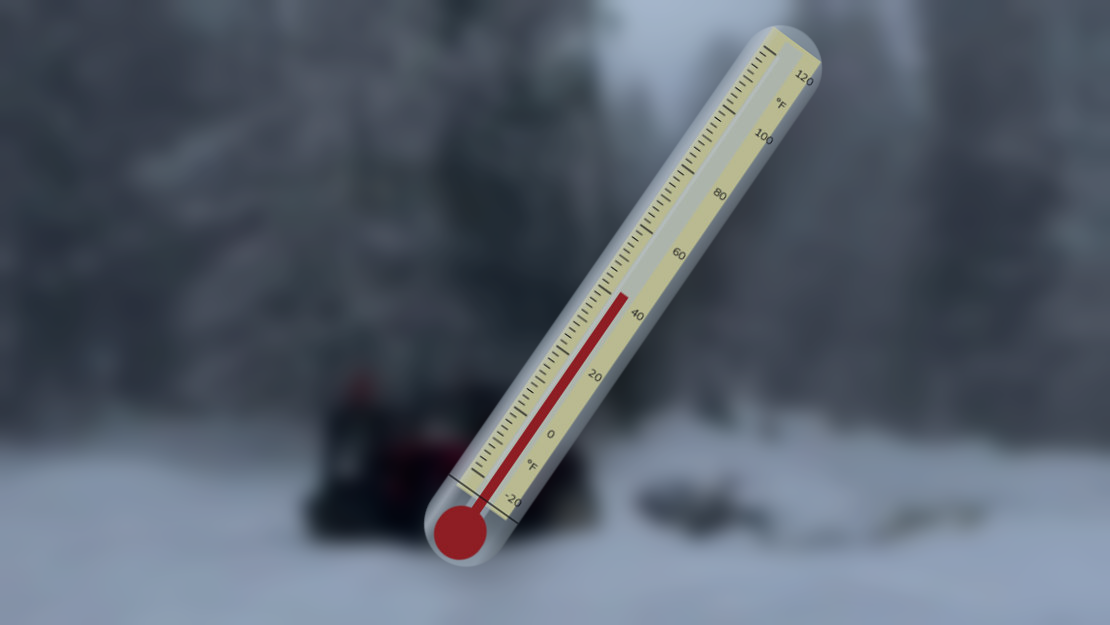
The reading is 42
